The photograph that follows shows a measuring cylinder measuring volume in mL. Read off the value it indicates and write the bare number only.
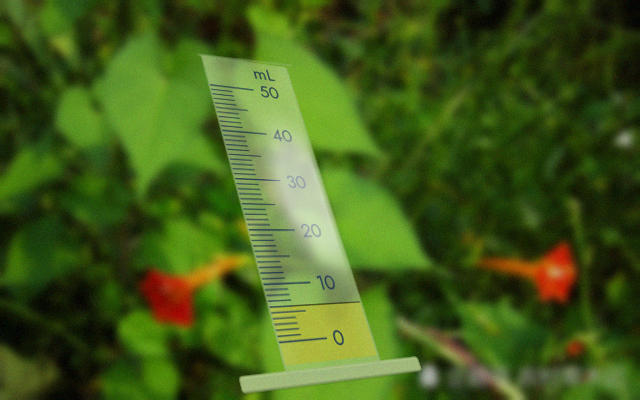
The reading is 6
